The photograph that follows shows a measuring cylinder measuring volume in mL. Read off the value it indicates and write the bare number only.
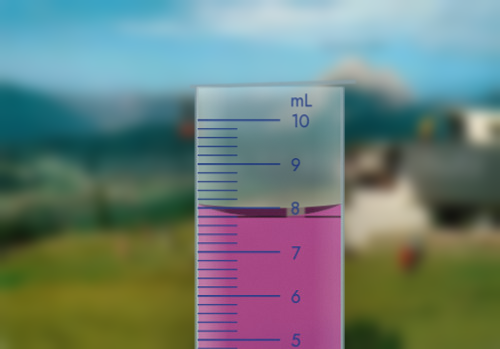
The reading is 7.8
